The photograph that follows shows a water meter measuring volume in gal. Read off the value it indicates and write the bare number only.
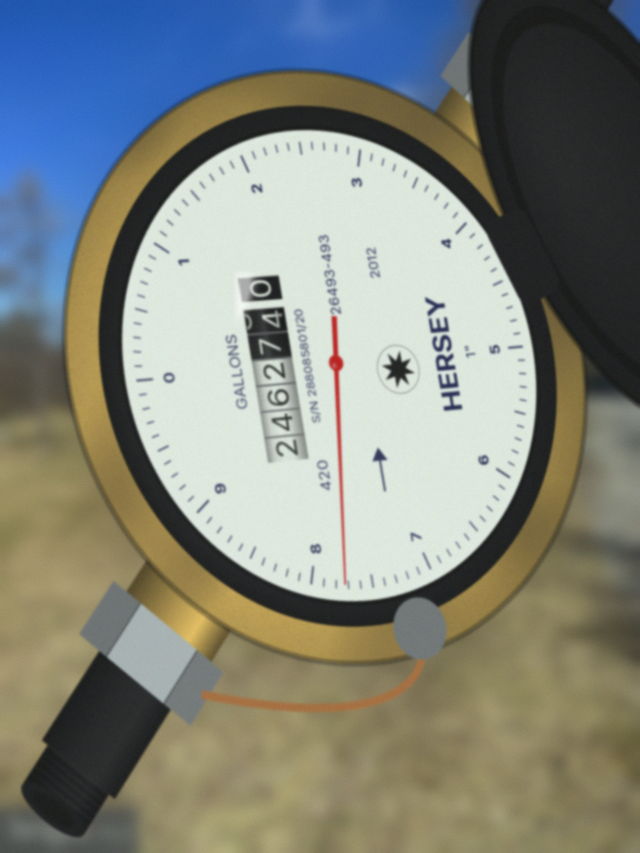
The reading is 2462737.7
